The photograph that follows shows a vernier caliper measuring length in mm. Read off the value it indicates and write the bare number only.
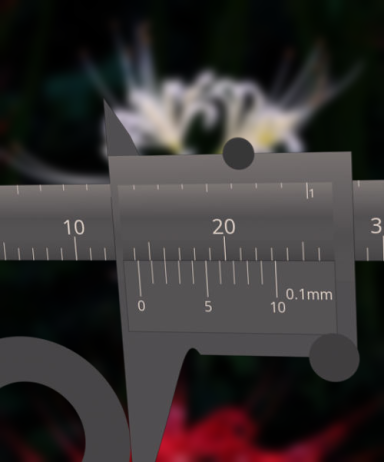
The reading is 14.2
